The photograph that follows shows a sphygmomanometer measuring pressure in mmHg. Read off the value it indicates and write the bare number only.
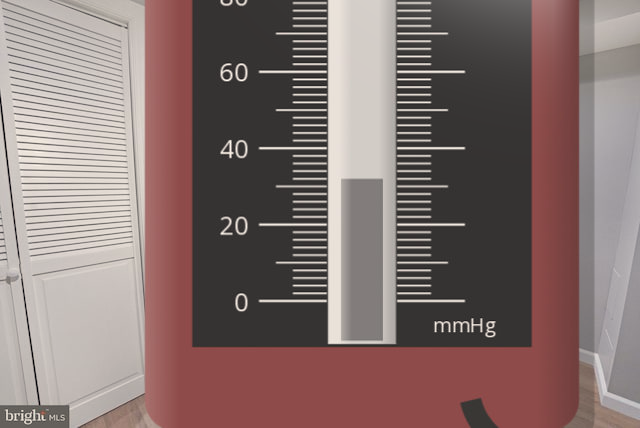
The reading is 32
